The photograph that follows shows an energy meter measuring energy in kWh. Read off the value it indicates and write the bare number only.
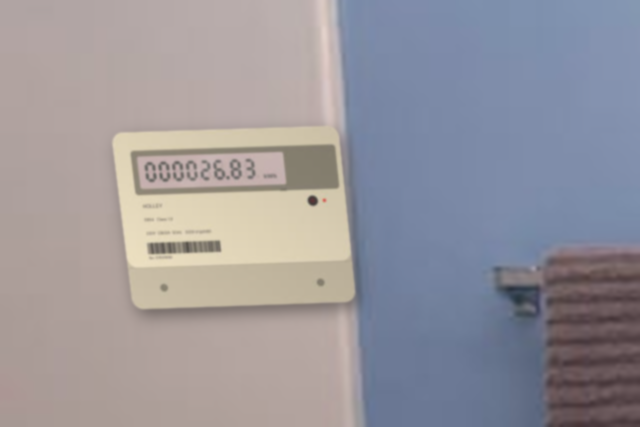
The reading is 26.83
